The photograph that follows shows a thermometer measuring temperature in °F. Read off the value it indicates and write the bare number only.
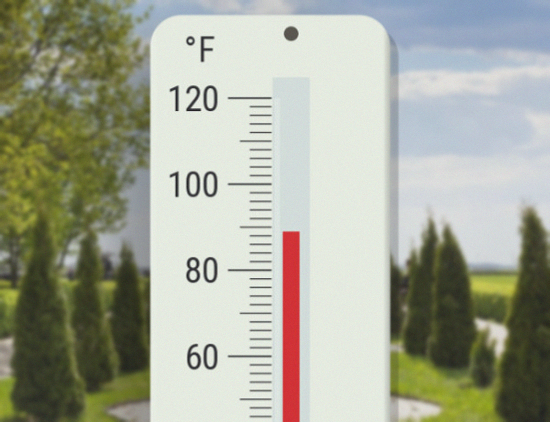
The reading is 89
